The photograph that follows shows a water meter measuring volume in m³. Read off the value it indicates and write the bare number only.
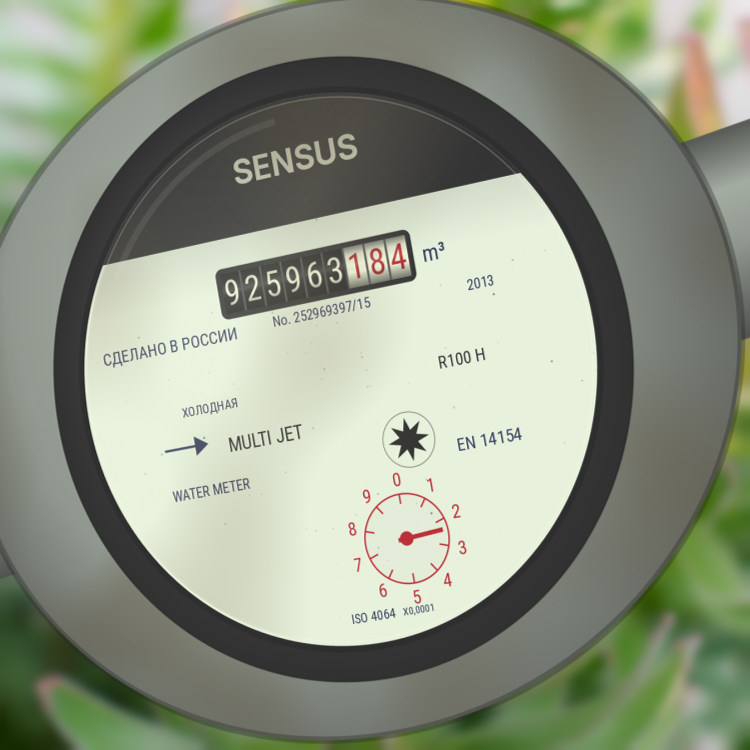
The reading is 925963.1842
